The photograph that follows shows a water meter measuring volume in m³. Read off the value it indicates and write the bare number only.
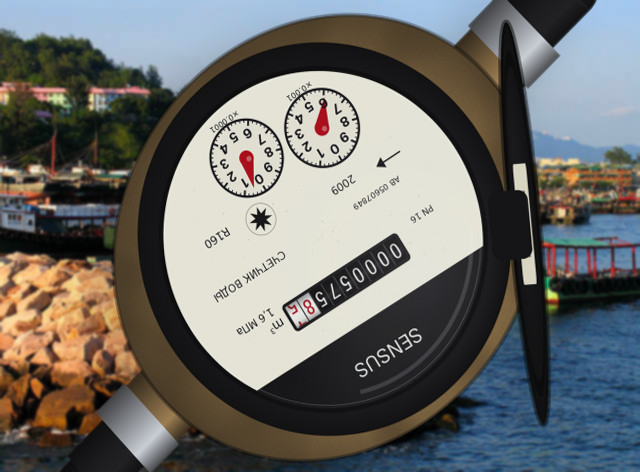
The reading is 575.8460
